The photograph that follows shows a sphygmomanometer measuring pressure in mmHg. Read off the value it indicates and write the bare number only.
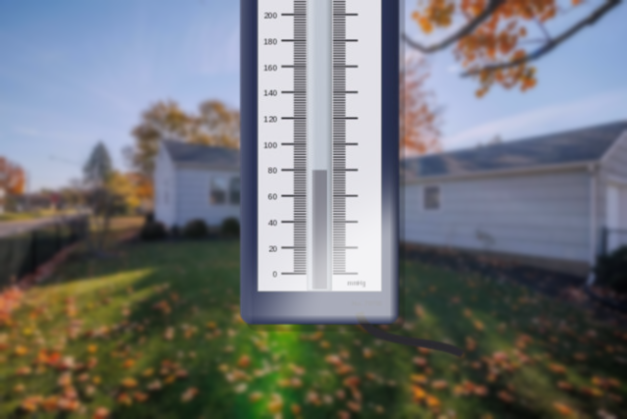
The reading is 80
